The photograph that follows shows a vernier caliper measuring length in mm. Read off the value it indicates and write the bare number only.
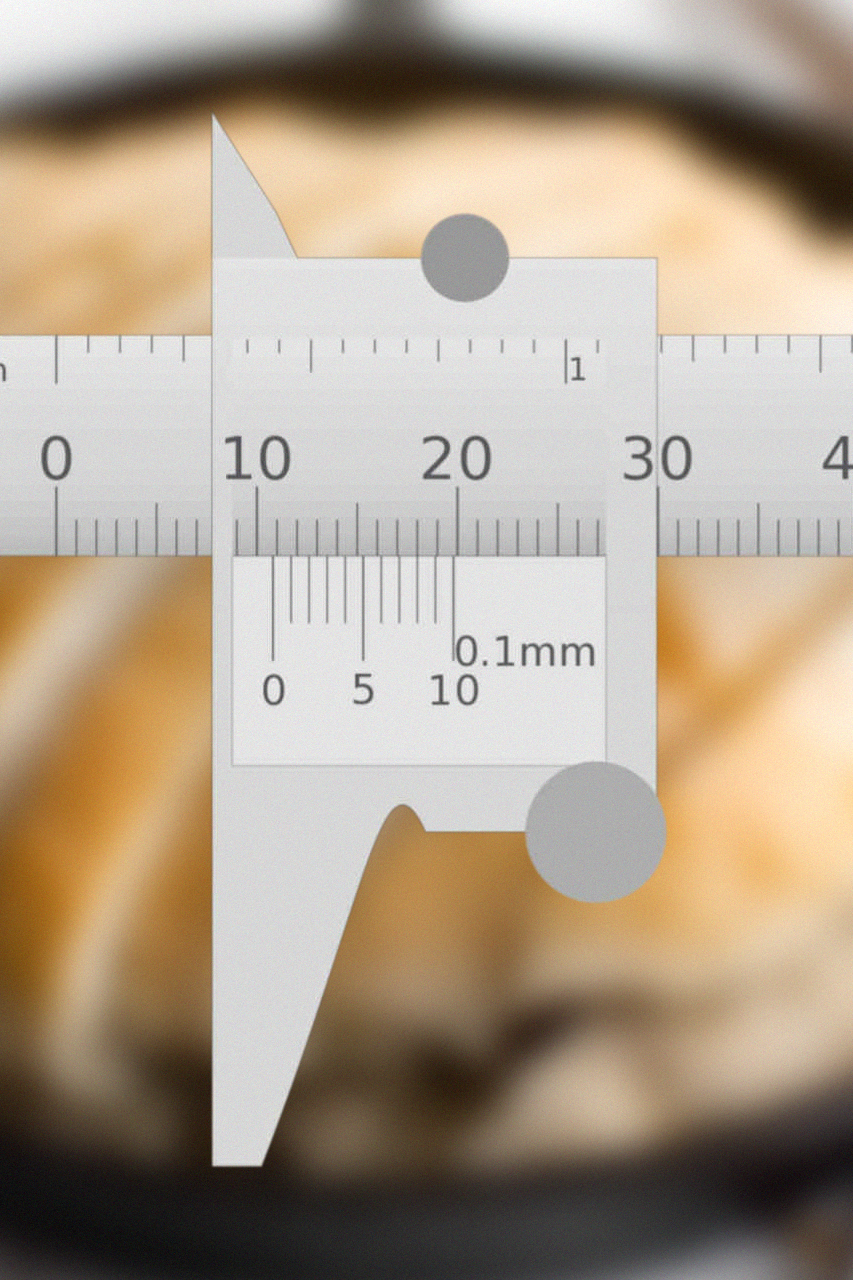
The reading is 10.8
